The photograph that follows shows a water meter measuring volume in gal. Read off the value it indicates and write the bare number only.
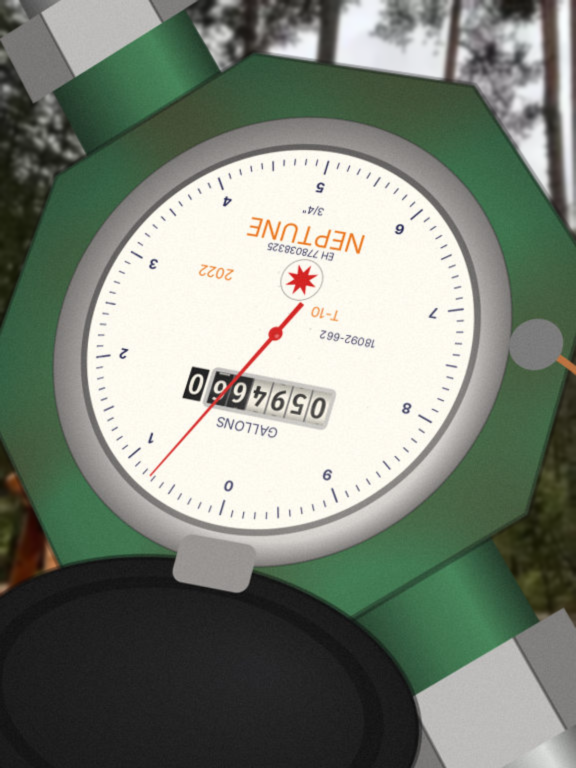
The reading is 594660.7
